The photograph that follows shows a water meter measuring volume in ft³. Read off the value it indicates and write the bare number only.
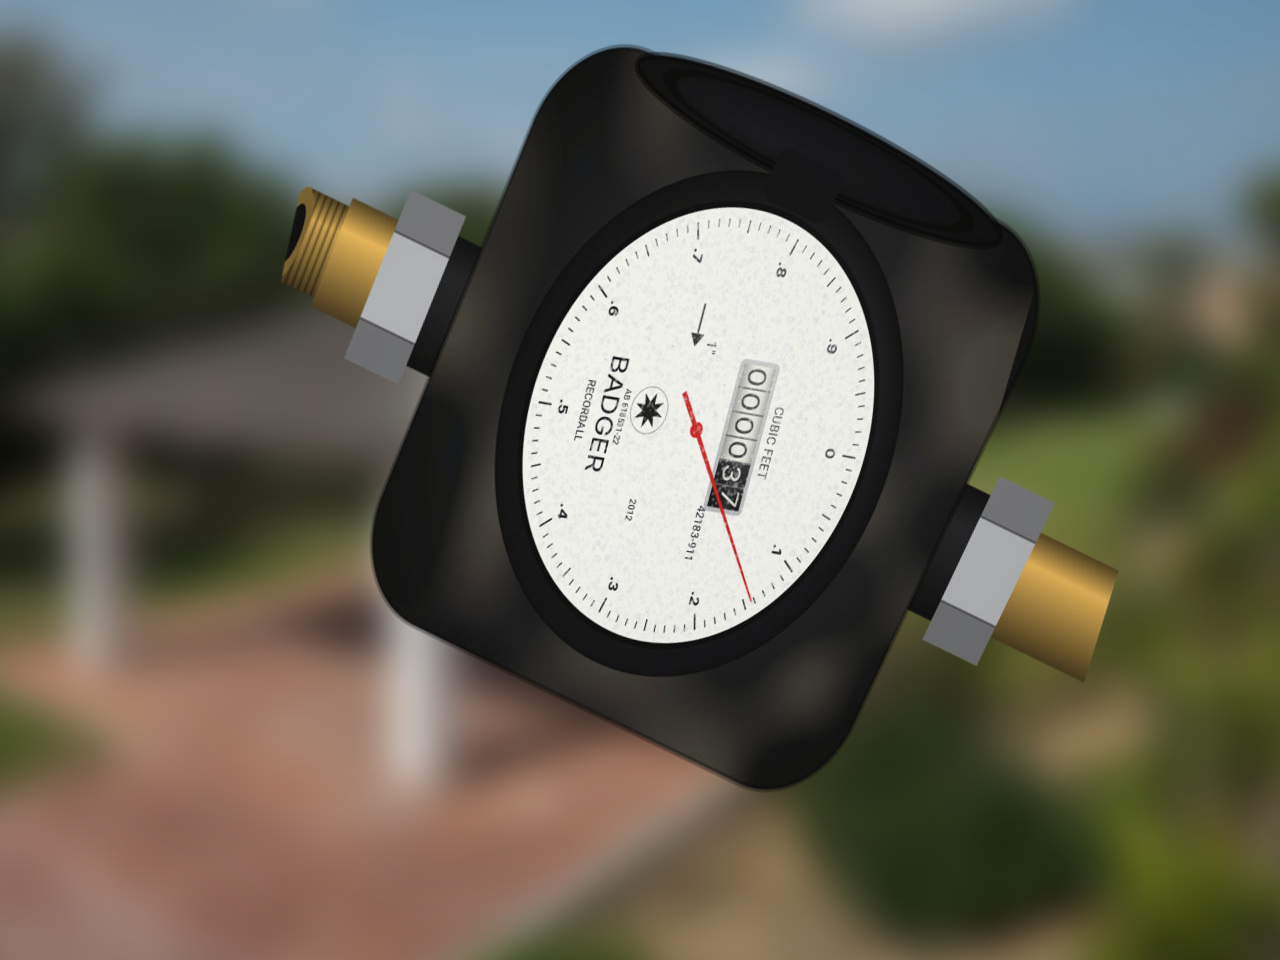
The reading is 37.14
